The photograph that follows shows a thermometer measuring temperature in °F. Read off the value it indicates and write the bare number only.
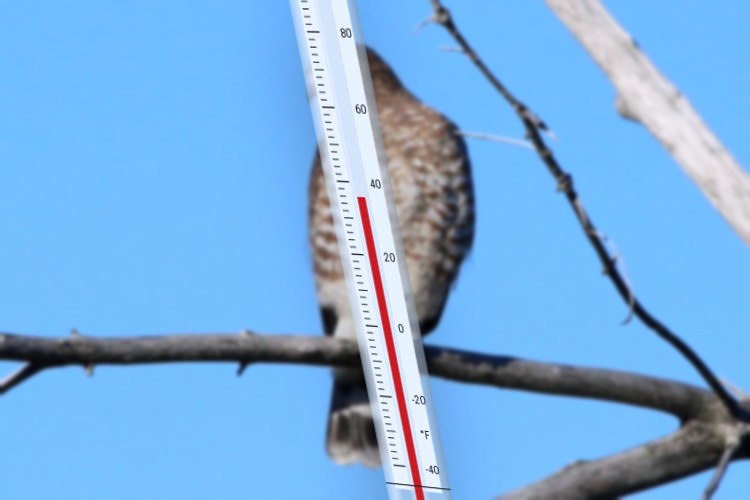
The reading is 36
